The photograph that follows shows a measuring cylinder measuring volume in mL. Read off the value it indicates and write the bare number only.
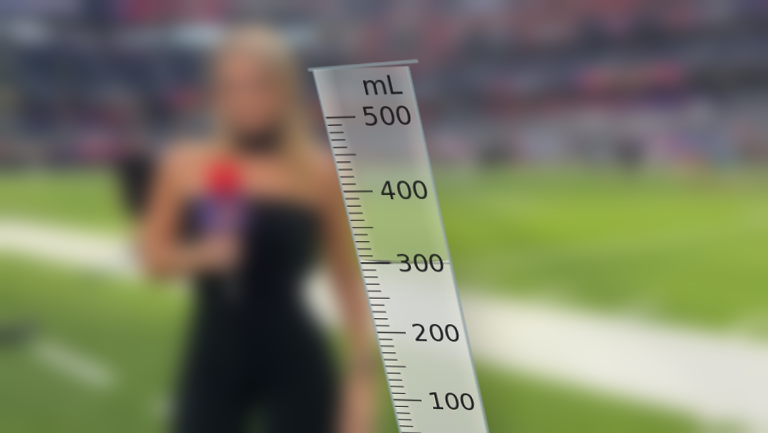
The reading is 300
